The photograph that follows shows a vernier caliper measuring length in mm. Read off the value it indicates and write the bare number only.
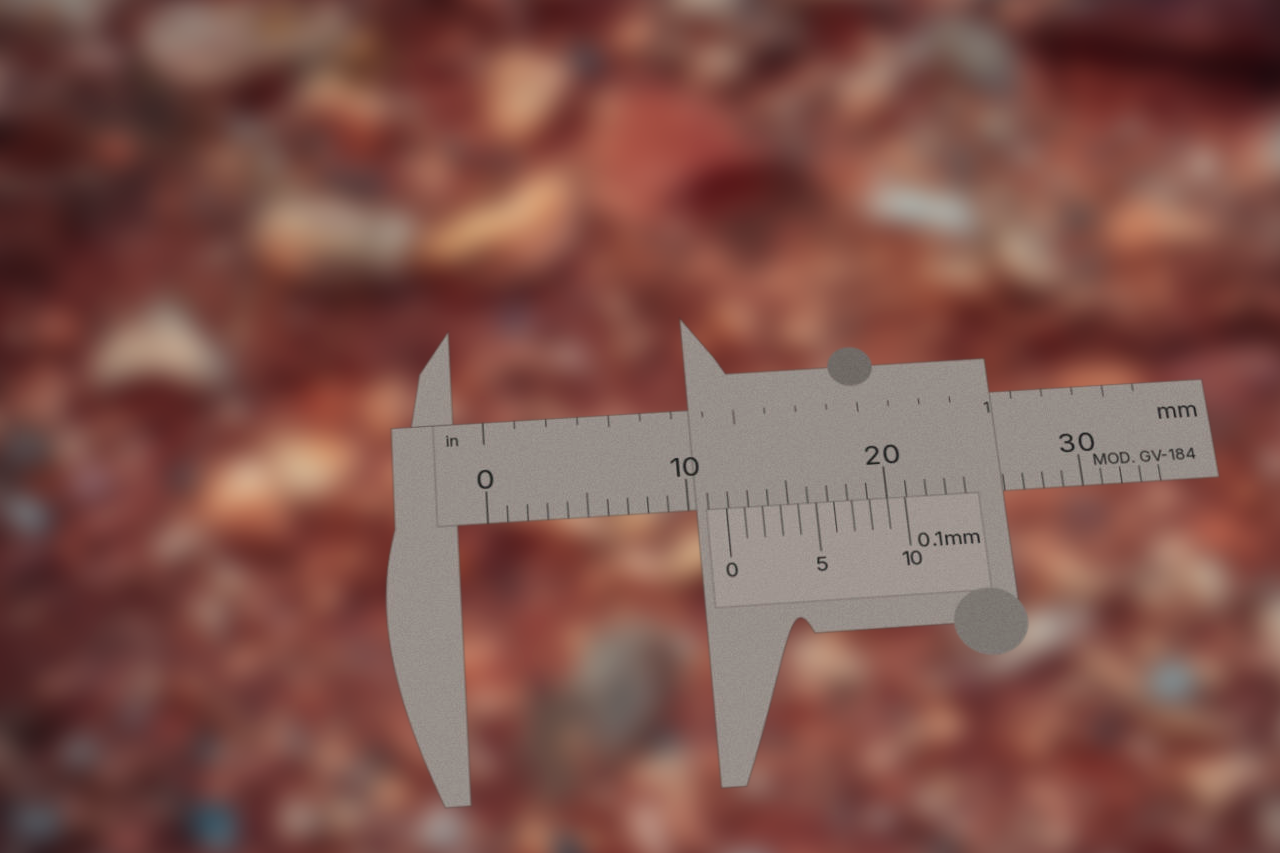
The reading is 11.9
